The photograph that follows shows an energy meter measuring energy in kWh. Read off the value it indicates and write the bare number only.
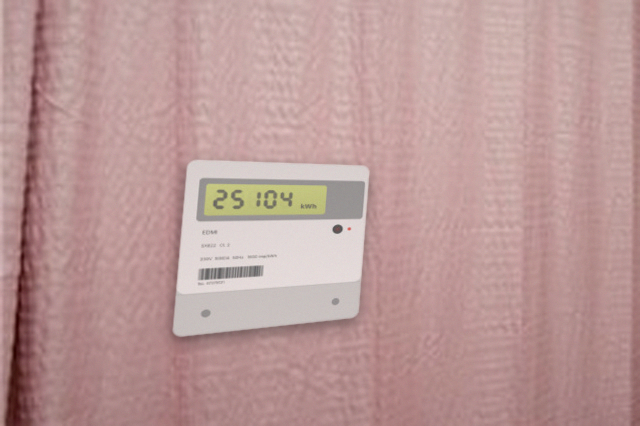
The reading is 25104
